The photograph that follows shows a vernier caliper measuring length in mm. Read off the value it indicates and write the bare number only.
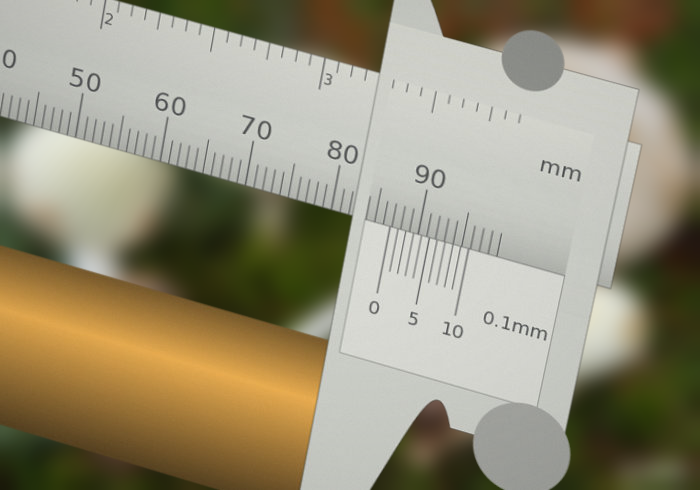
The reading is 86.8
